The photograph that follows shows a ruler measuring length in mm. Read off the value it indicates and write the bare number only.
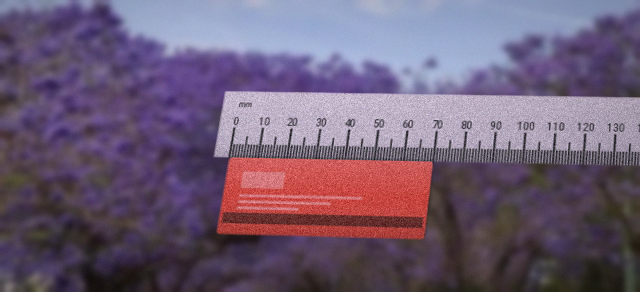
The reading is 70
